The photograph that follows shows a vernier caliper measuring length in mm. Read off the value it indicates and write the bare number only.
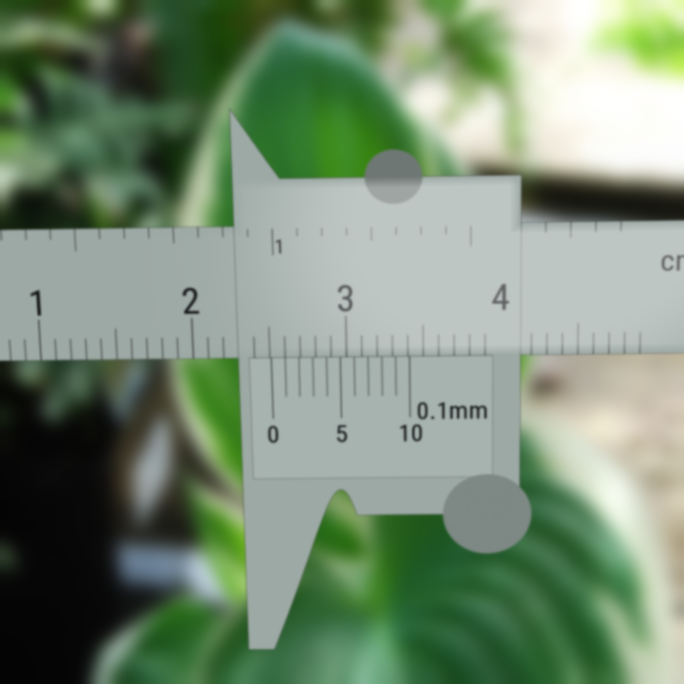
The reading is 25.1
